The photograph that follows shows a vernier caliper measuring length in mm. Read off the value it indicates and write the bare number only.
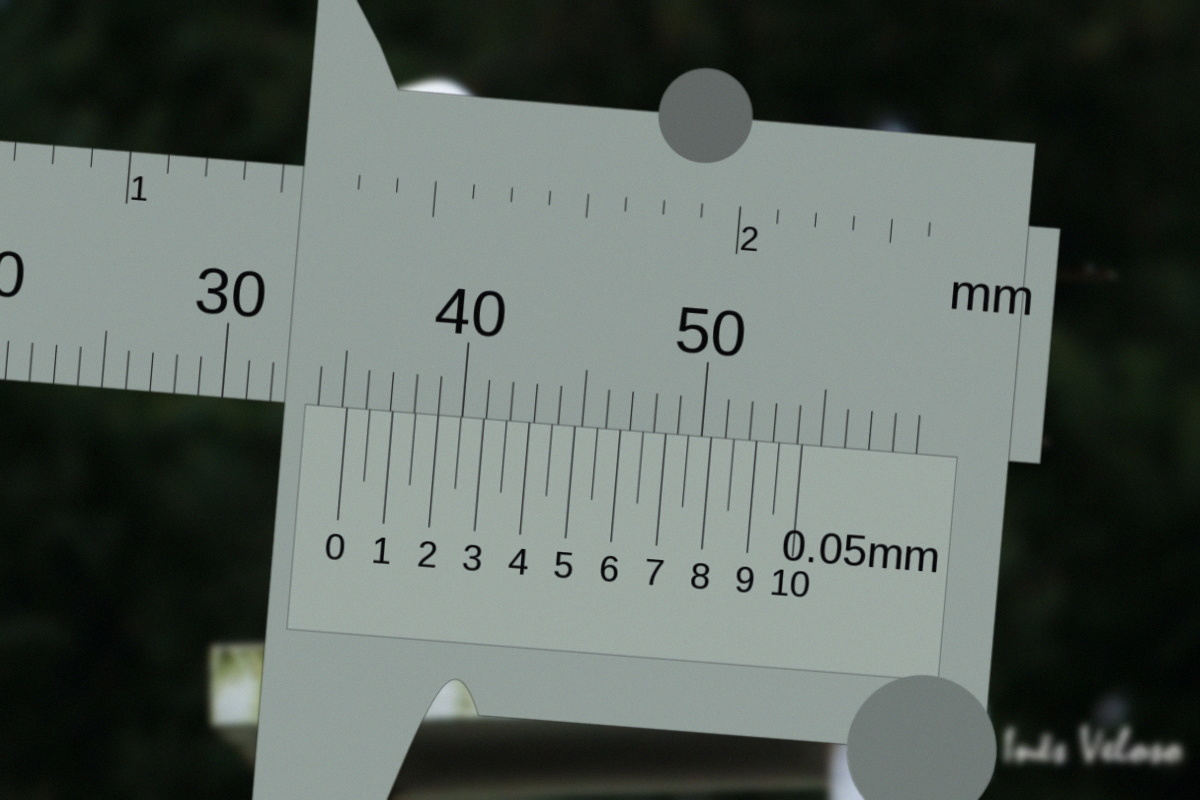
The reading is 35.2
